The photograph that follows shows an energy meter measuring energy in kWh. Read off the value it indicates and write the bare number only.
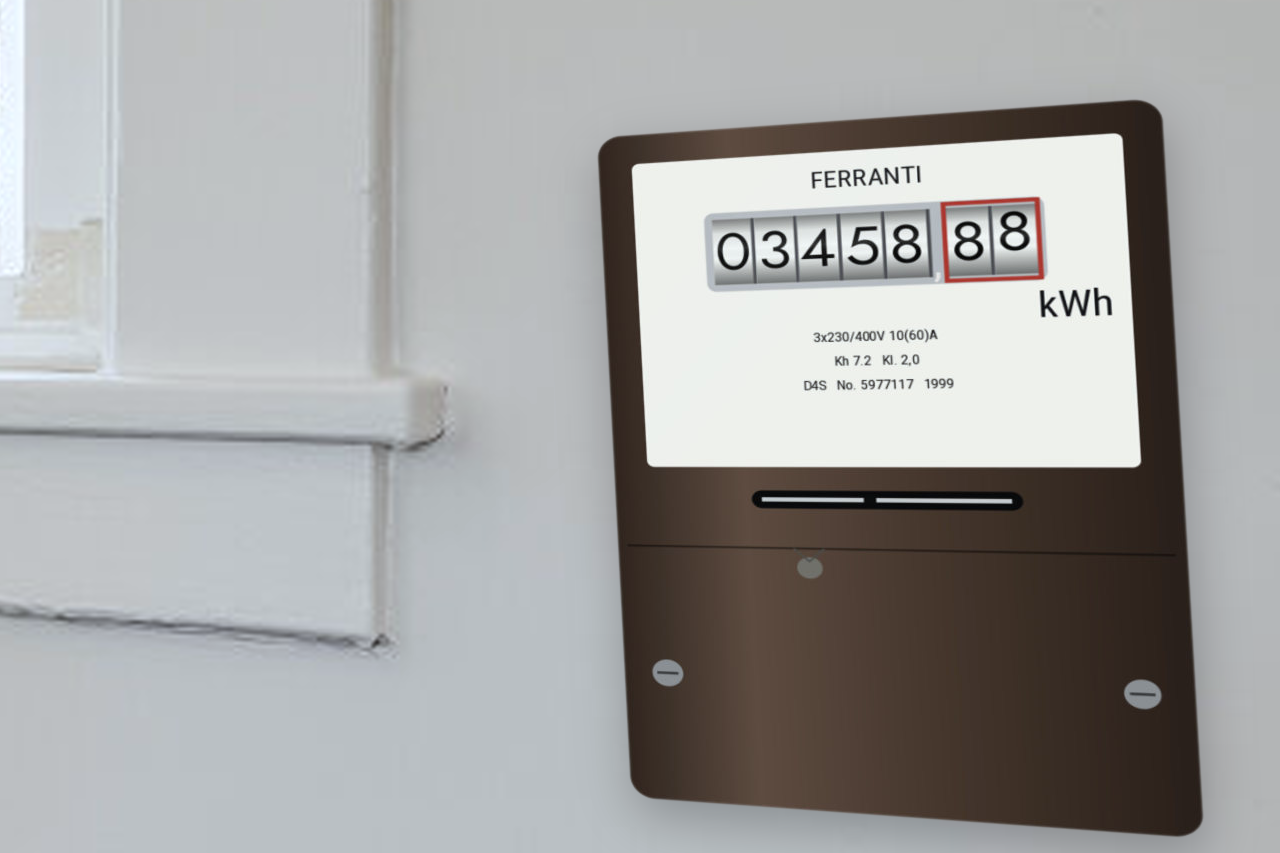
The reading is 3458.88
